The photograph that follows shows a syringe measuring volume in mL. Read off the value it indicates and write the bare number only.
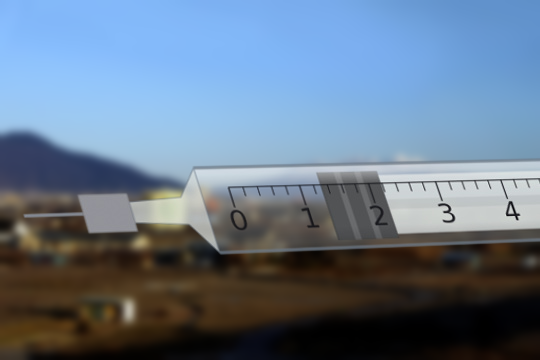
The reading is 1.3
